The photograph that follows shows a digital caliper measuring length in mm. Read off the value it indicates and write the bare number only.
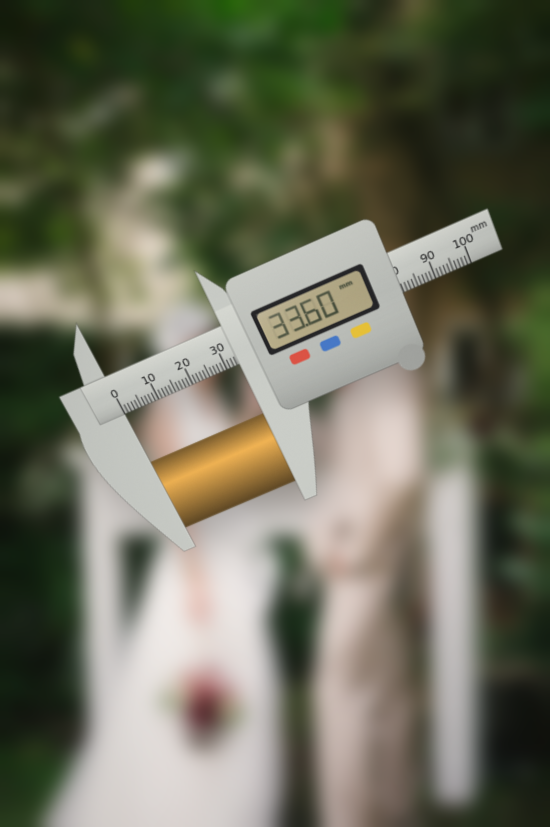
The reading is 33.60
